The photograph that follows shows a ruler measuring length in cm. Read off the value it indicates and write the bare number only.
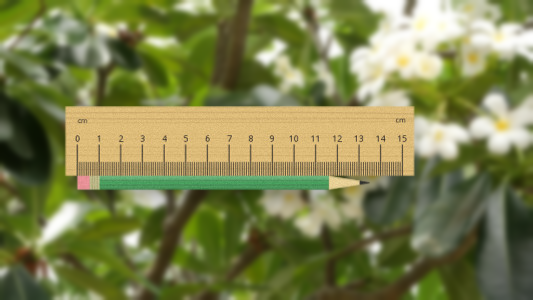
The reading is 13.5
